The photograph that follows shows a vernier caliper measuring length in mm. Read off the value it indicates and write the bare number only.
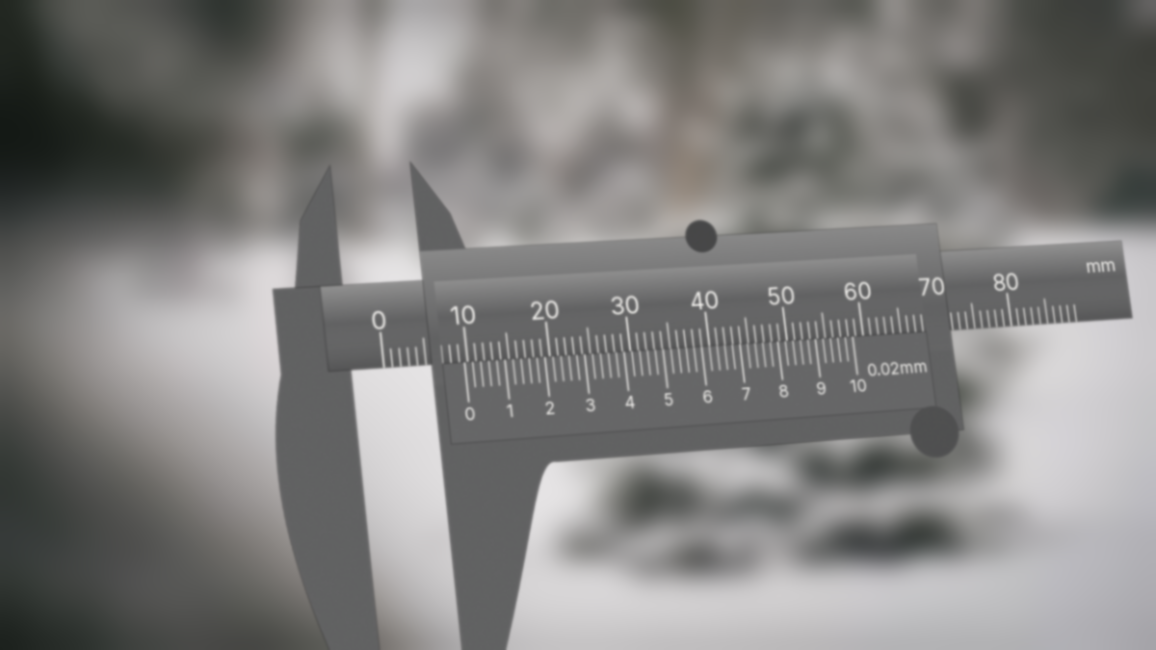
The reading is 9.6
